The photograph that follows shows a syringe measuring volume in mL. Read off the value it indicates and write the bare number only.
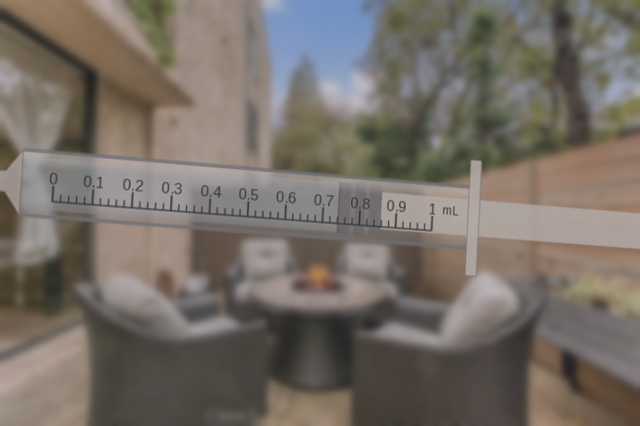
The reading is 0.74
